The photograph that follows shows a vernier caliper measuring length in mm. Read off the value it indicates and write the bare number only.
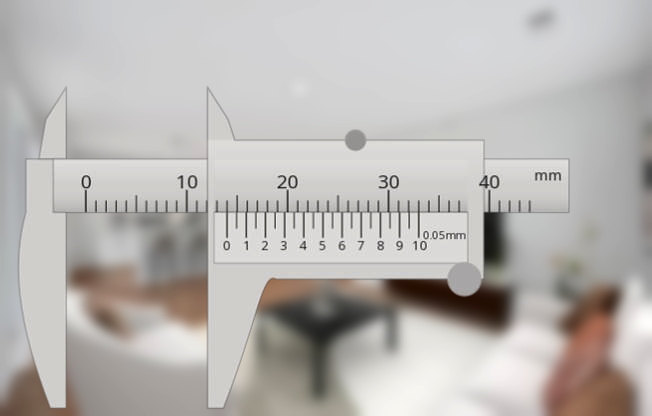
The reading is 14.0
